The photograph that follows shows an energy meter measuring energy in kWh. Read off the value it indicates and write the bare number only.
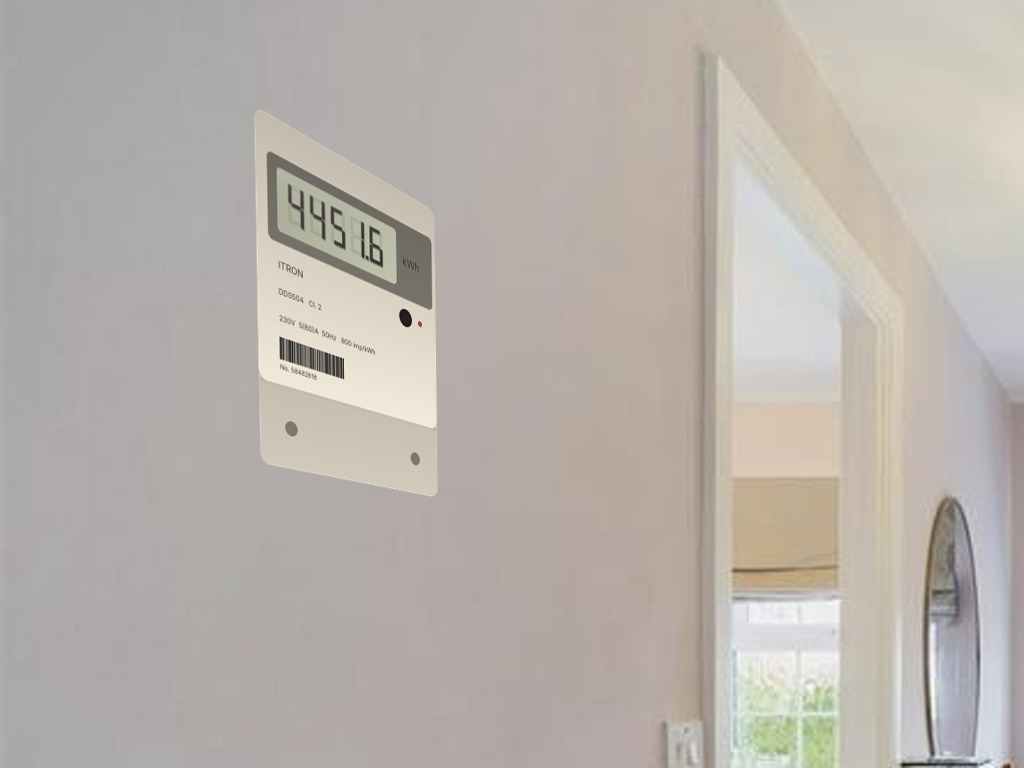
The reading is 4451.6
